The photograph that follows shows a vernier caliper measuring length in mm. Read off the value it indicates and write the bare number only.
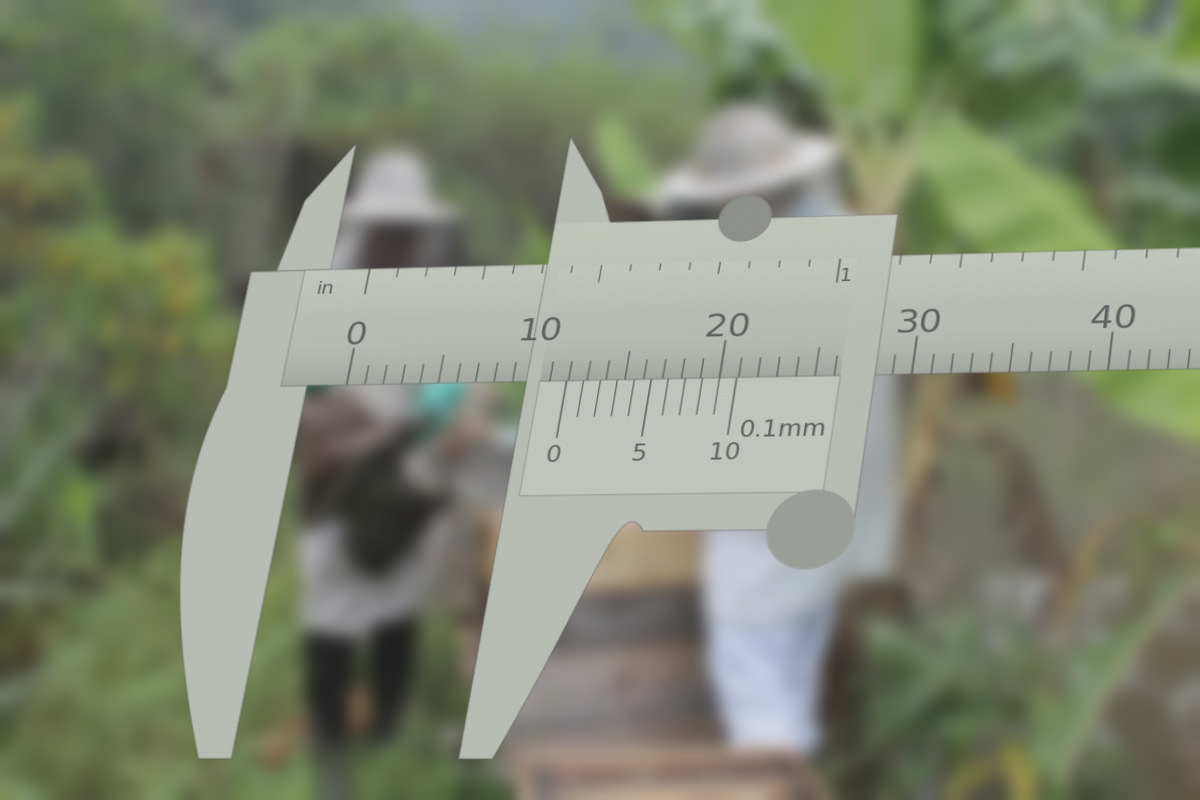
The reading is 11.9
